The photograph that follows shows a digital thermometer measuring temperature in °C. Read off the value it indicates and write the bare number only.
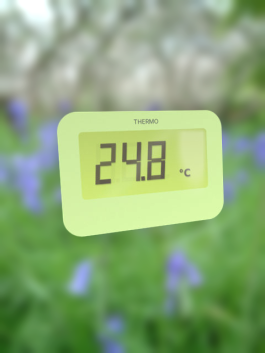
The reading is 24.8
